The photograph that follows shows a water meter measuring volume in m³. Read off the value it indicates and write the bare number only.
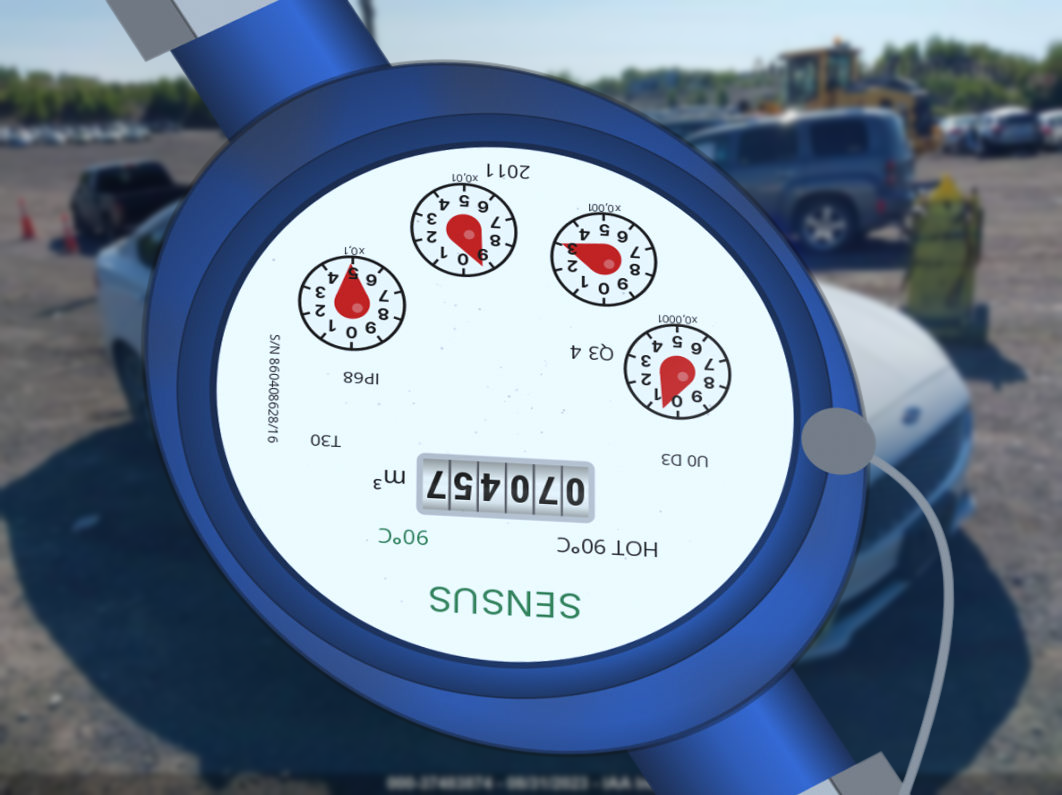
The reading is 70457.4930
